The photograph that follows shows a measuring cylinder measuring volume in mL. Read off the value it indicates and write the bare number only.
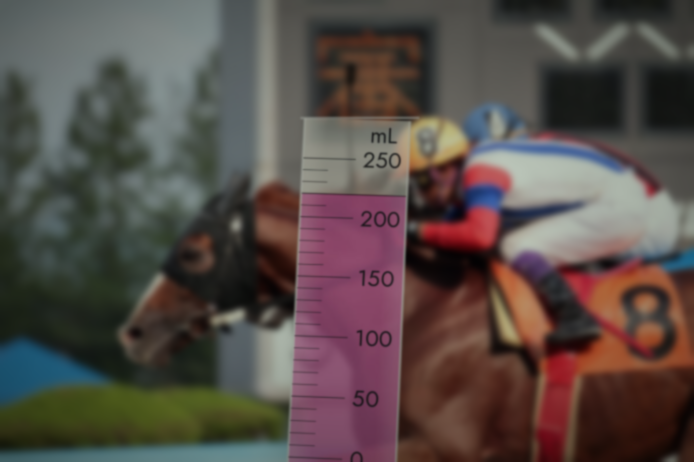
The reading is 220
